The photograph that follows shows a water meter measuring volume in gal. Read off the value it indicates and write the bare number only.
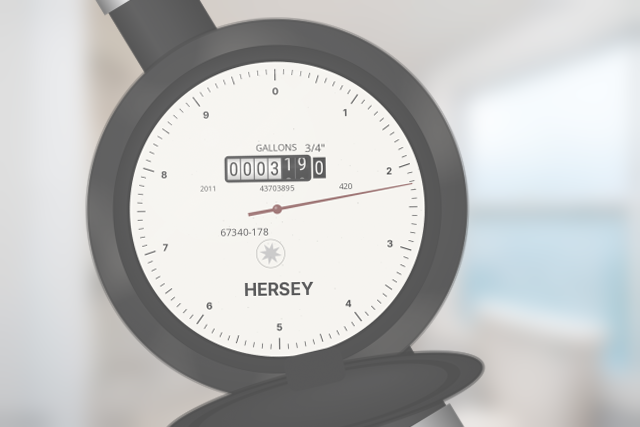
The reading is 3192.2
